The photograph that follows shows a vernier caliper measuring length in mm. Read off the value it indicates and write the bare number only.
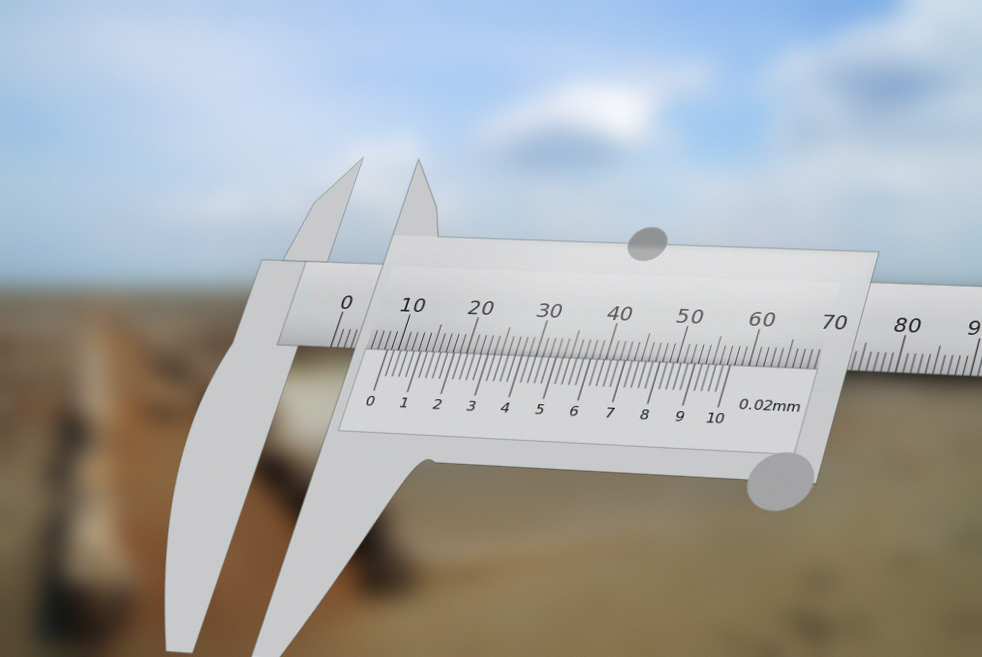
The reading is 8.4
